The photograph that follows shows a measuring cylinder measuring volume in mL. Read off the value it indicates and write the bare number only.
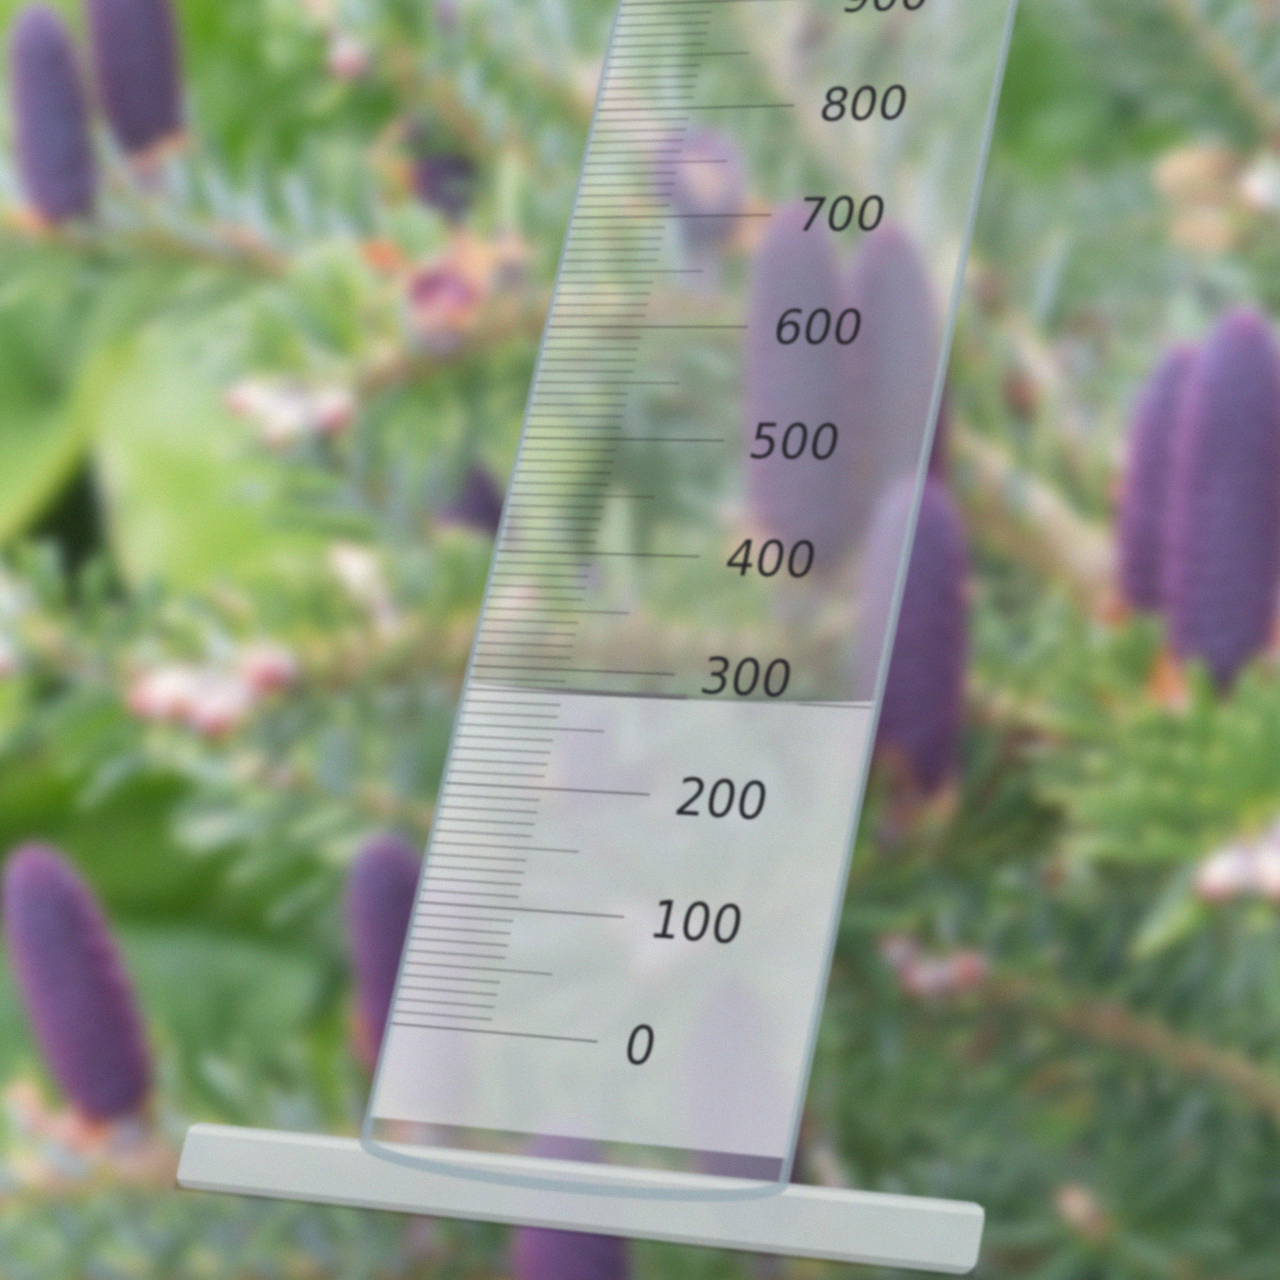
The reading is 280
